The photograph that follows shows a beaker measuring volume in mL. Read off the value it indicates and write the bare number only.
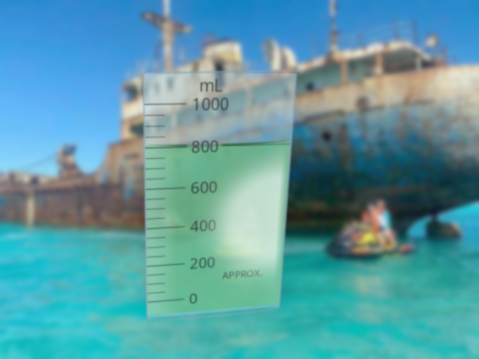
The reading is 800
